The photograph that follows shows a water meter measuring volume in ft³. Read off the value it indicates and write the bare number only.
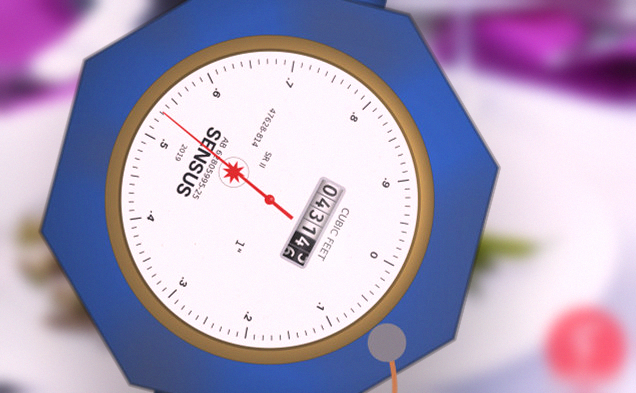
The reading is 43145.53
